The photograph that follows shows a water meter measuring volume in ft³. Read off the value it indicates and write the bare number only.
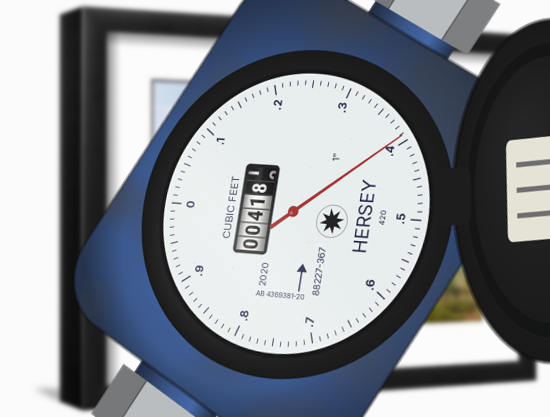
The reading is 4181.39
